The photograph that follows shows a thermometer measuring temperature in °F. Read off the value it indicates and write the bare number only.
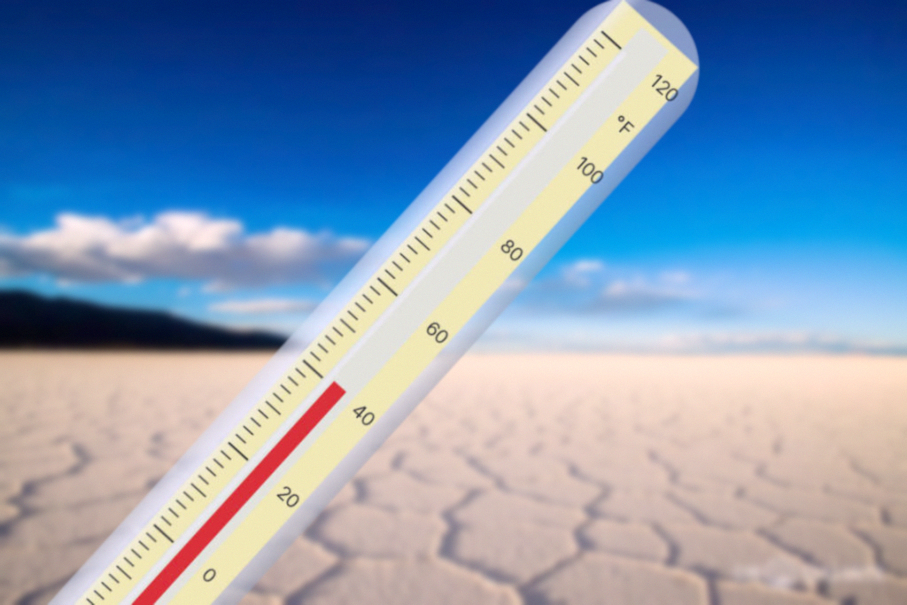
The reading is 41
